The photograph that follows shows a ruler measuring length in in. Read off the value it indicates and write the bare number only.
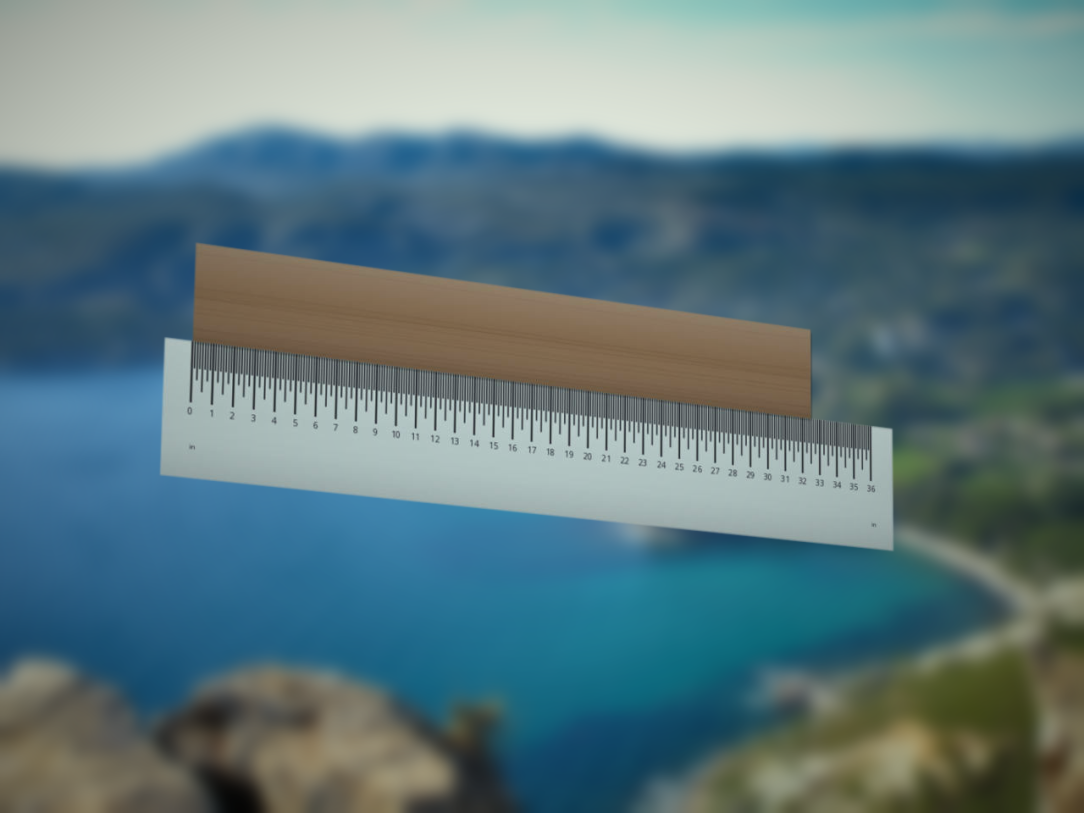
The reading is 32.5
